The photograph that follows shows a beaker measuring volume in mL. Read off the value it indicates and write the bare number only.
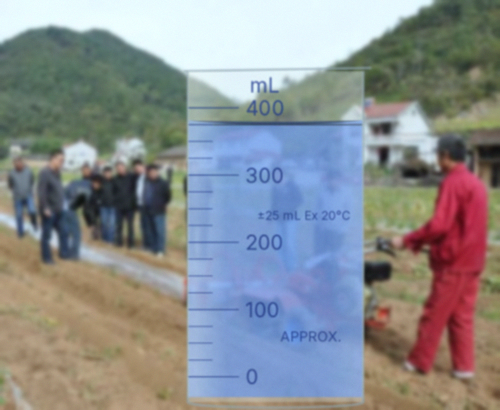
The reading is 375
